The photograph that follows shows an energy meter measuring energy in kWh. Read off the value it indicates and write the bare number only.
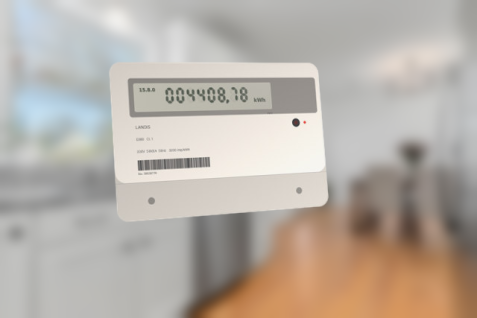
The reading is 4408.78
